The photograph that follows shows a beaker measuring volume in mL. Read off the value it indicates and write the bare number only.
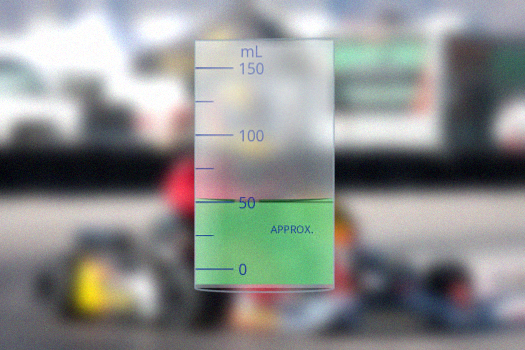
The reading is 50
